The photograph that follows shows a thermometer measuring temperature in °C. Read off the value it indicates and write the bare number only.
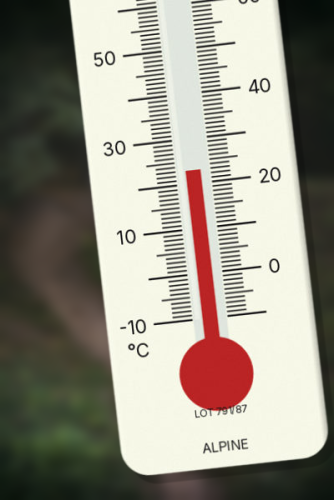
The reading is 23
